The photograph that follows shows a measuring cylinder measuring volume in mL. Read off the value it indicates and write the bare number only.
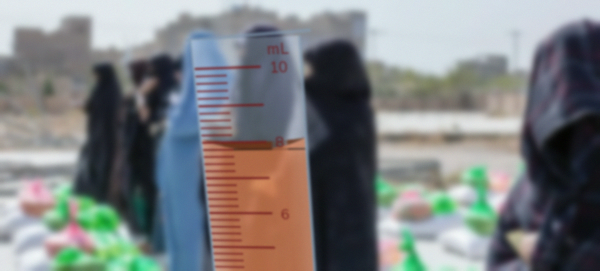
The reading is 7.8
